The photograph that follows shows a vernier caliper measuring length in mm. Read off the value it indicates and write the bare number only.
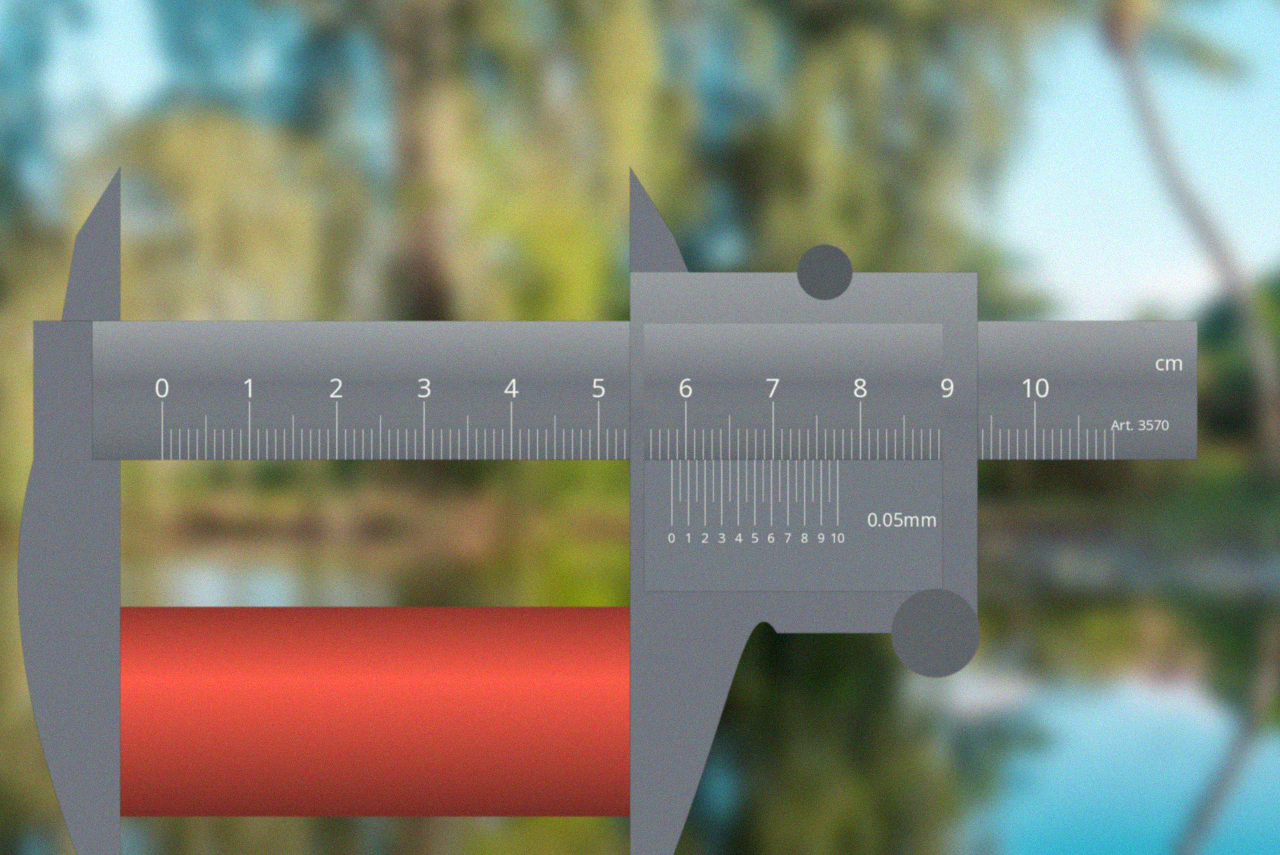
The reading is 58.4
